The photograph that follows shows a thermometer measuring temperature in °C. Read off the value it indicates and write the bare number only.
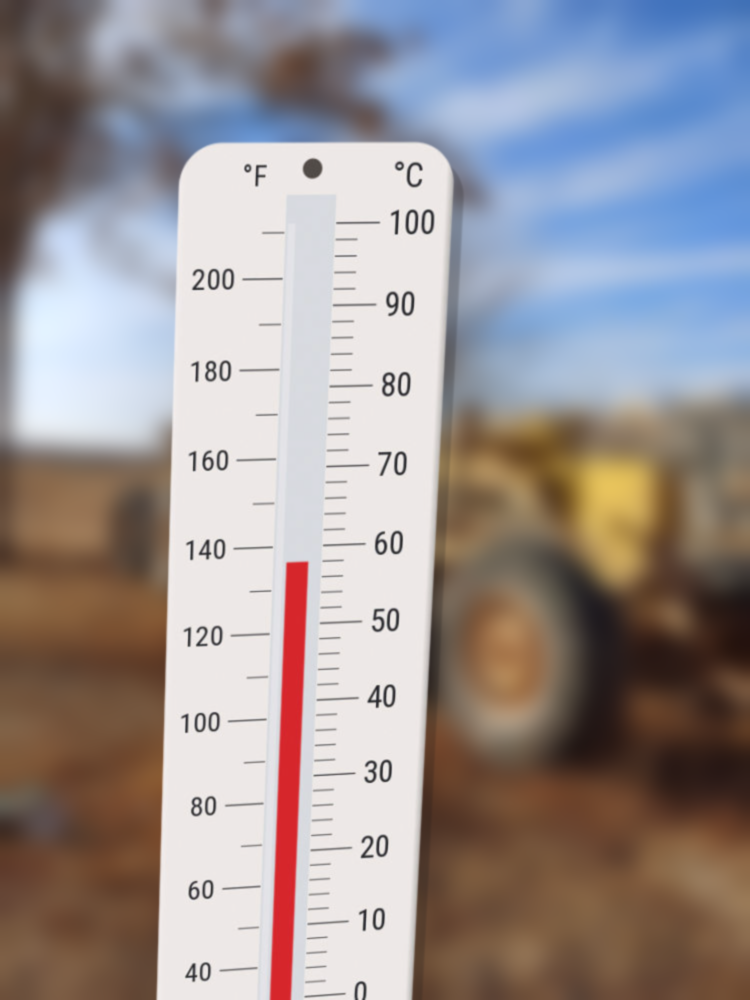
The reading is 58
